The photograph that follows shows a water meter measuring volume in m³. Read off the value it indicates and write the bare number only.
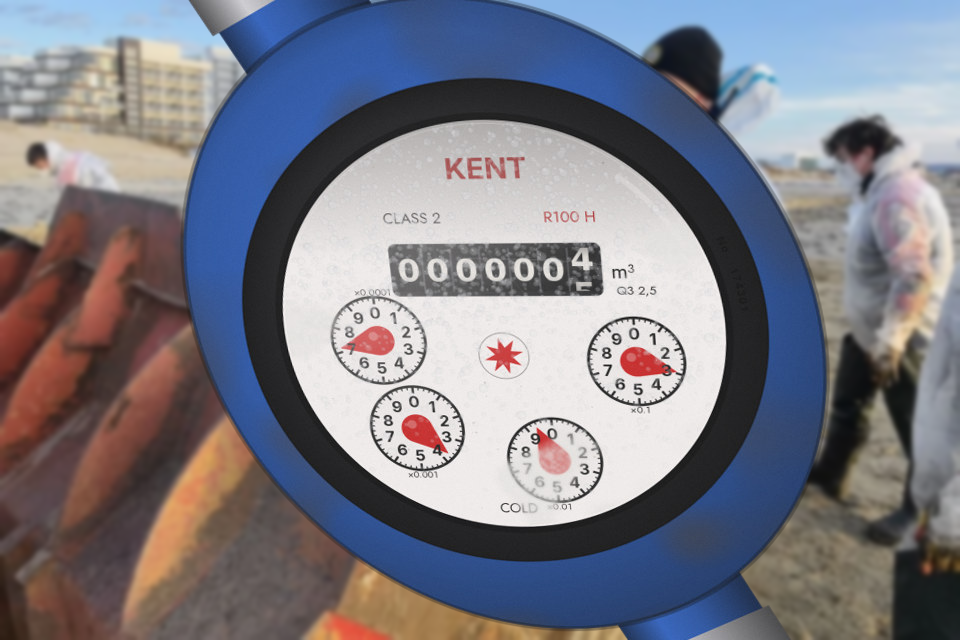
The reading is 4.2937
